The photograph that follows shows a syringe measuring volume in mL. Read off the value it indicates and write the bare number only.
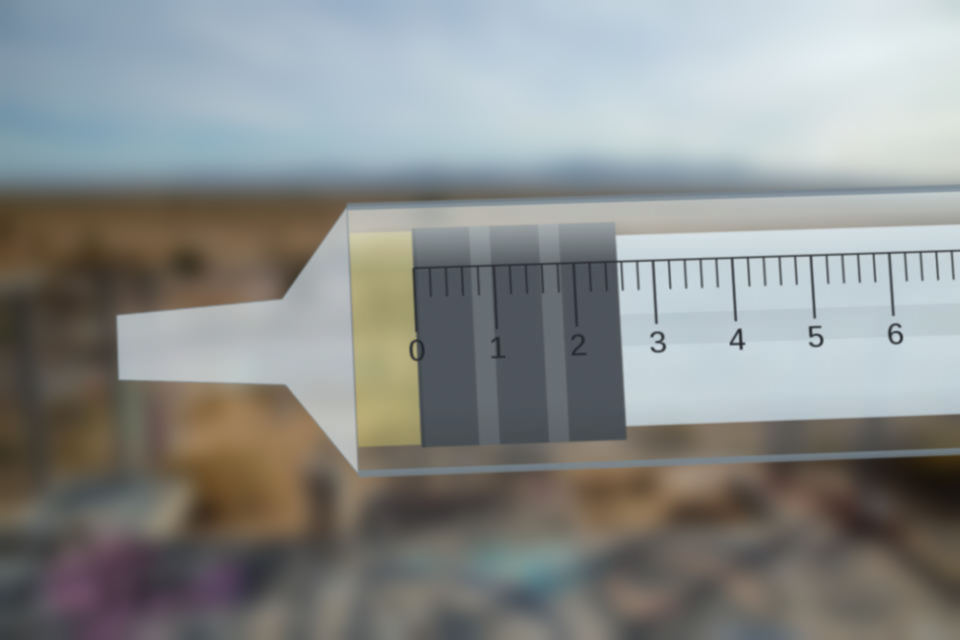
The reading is 0
